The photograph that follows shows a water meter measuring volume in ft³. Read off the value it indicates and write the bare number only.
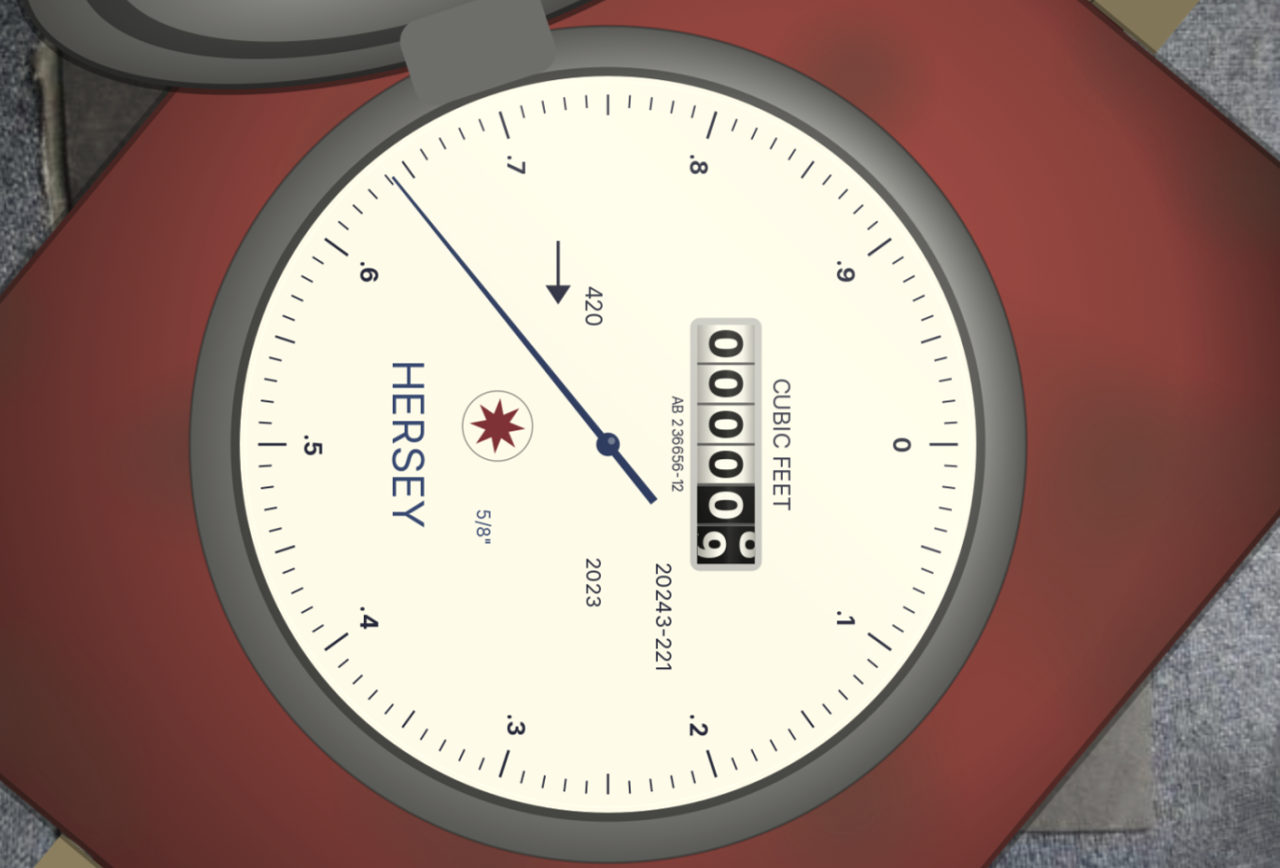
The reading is 8.64
